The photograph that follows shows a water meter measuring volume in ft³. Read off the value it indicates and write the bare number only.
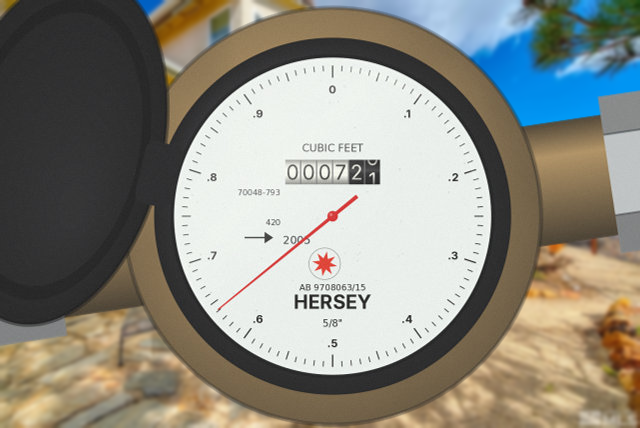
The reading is 720.64
